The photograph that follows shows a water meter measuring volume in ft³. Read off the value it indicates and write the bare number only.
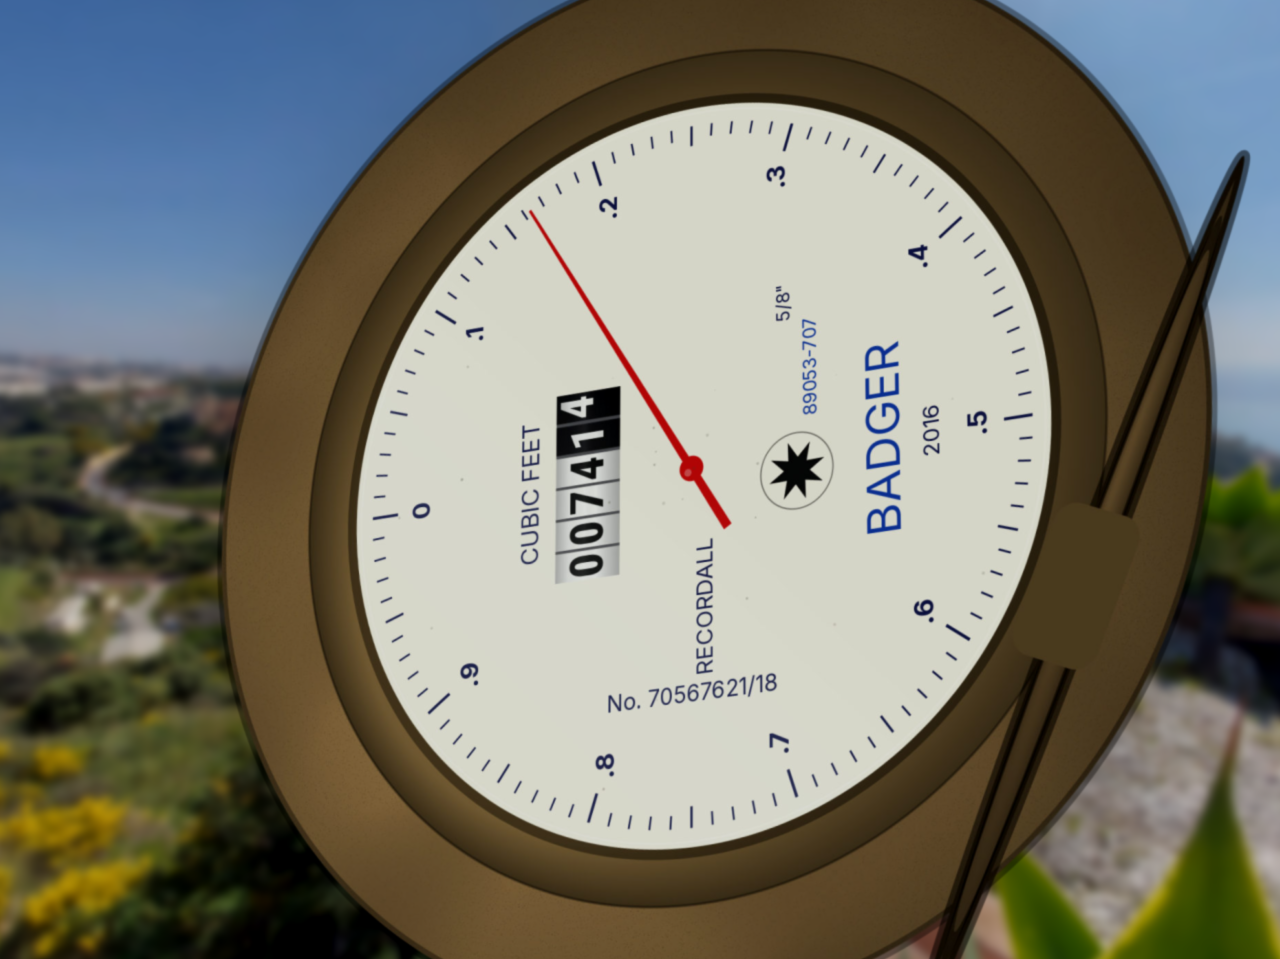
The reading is 7414.16
